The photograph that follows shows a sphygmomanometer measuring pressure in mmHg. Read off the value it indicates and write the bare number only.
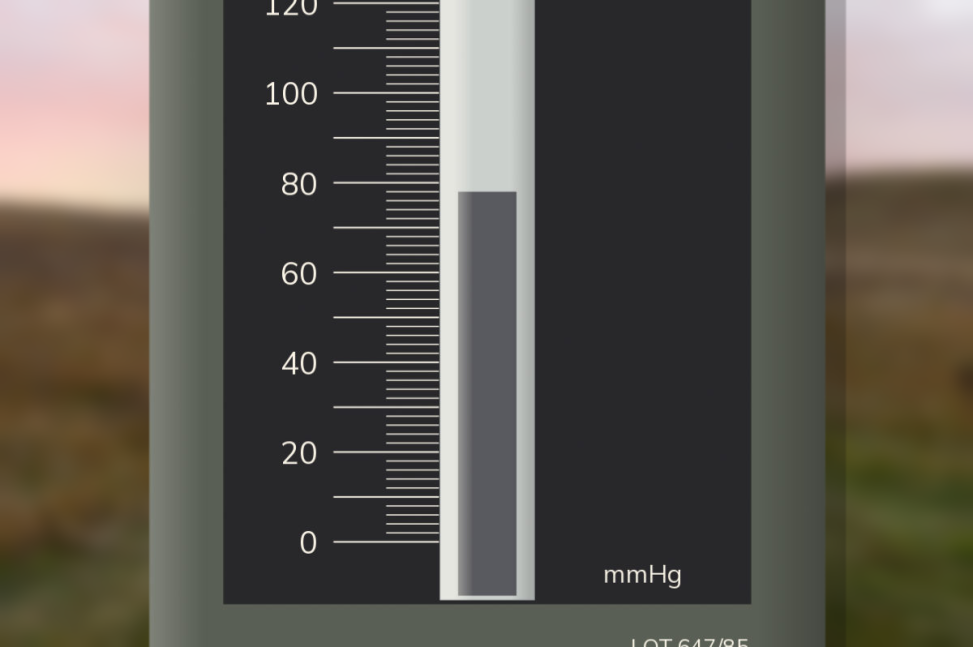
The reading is 78
